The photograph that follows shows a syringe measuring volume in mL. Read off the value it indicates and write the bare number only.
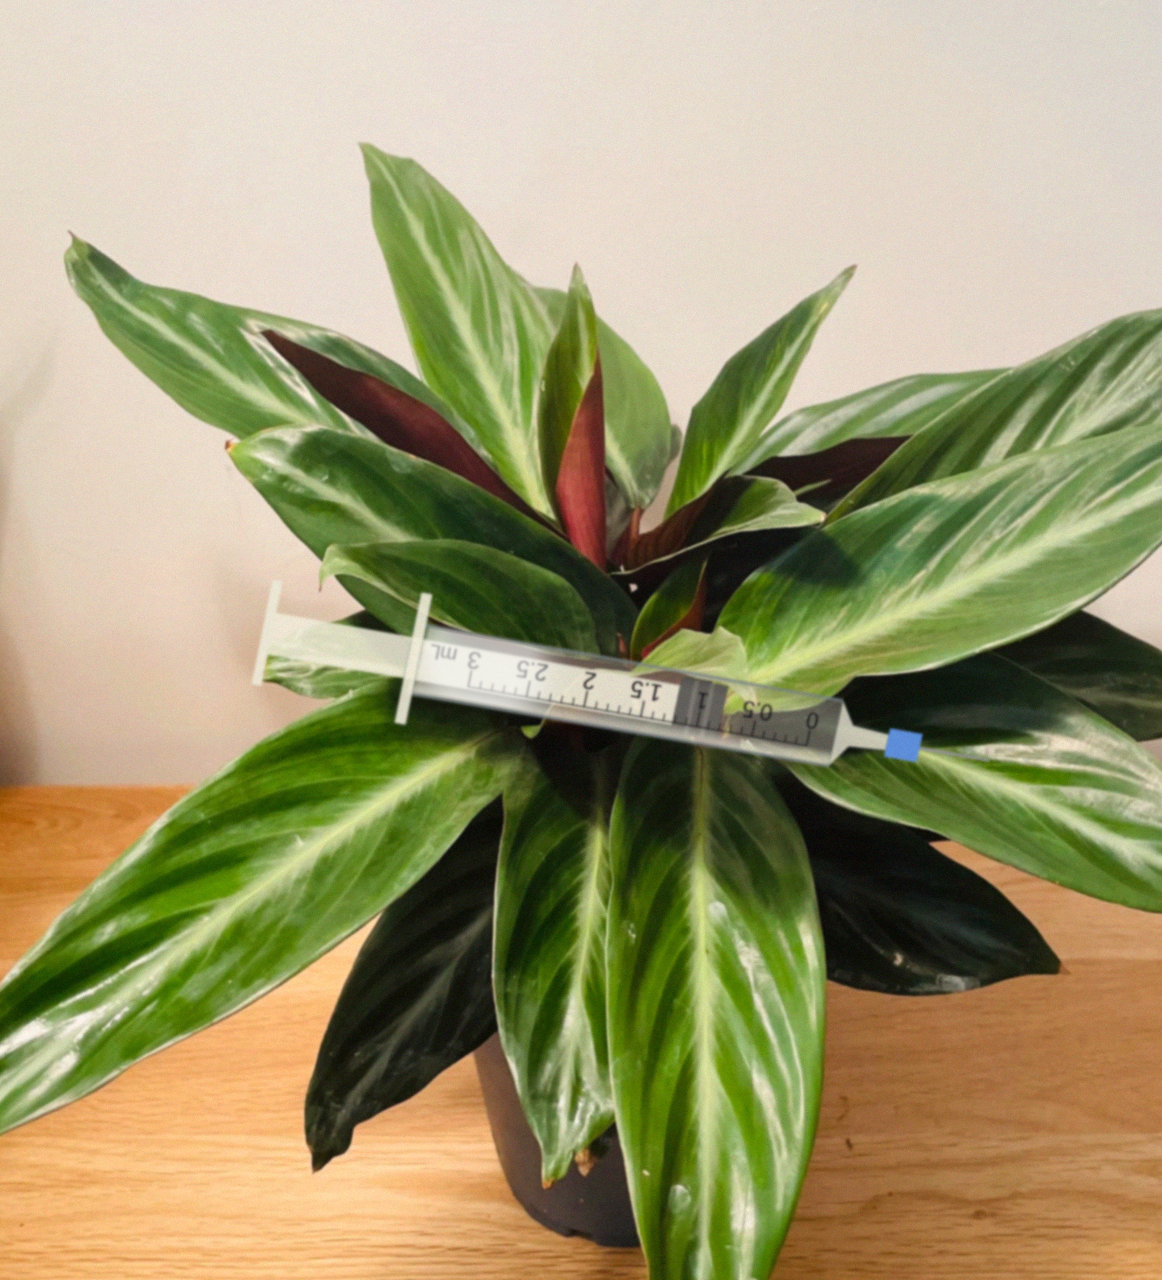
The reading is 0.8
